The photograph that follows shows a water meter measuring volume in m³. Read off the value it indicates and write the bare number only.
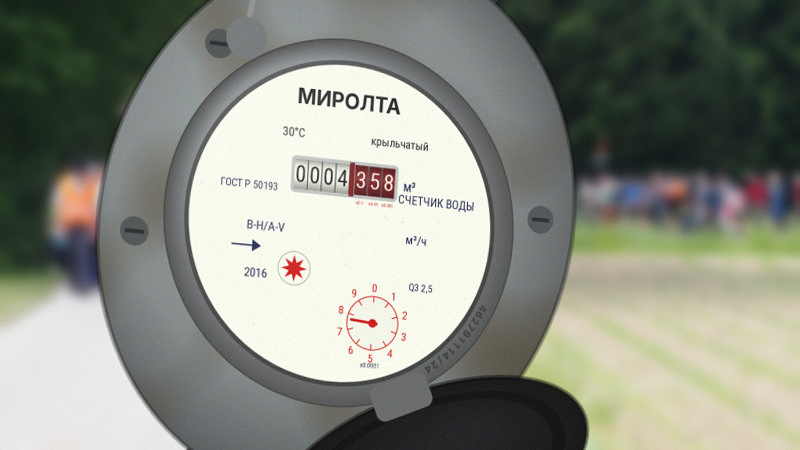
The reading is 4.3587
